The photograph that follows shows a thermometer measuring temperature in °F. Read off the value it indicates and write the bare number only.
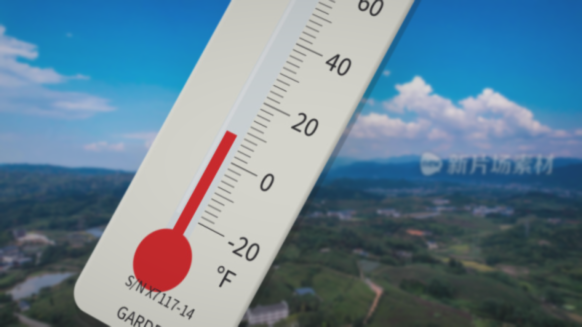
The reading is 8
